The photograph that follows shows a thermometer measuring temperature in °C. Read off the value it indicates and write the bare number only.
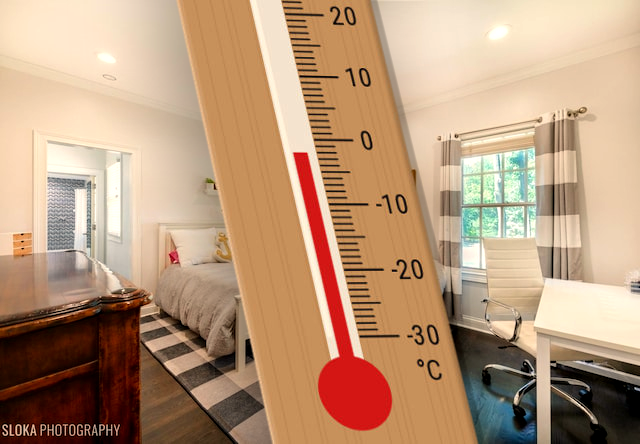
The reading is -2
